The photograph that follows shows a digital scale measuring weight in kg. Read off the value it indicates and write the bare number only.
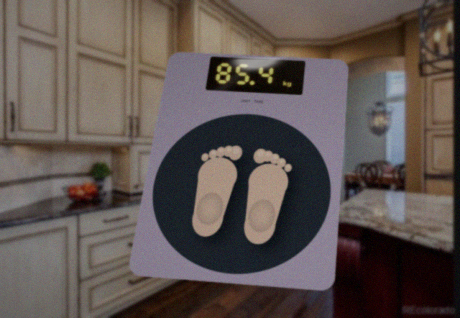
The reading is 85.4
